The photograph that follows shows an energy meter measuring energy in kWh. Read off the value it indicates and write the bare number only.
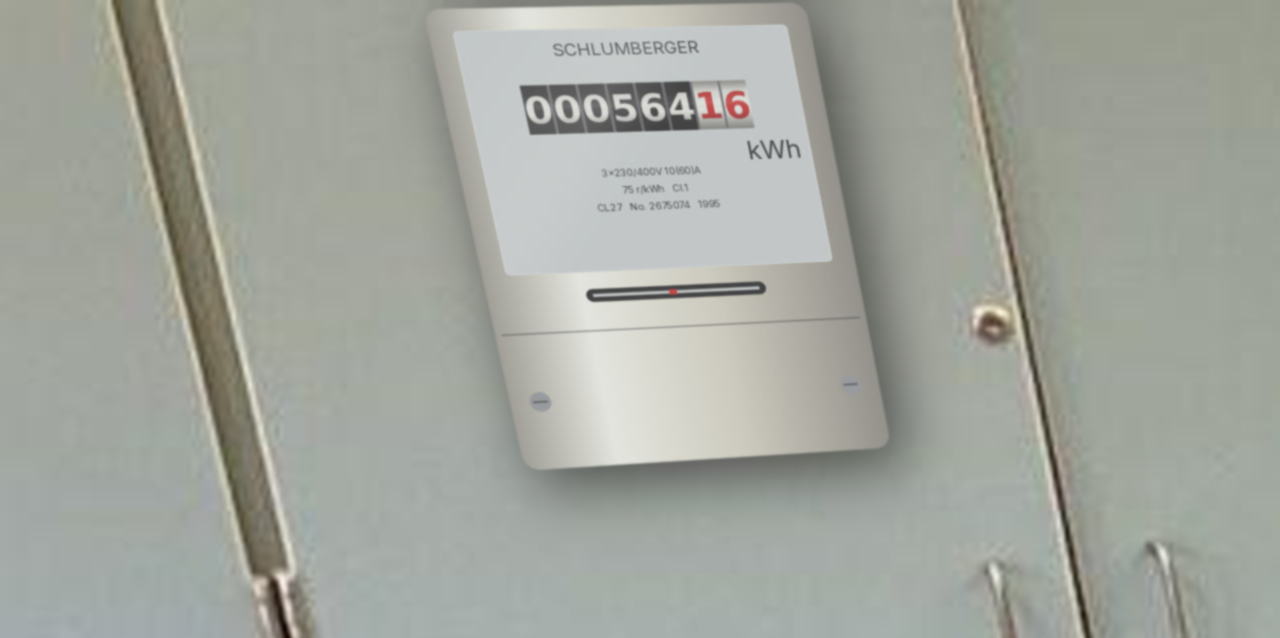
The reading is 564.16
